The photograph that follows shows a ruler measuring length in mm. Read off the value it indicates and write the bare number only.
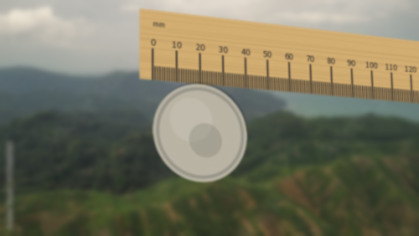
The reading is 40
